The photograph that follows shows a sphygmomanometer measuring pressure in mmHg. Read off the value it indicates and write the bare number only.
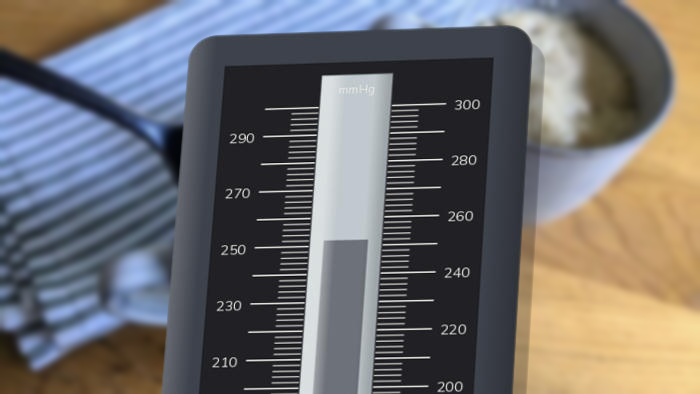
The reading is 252
